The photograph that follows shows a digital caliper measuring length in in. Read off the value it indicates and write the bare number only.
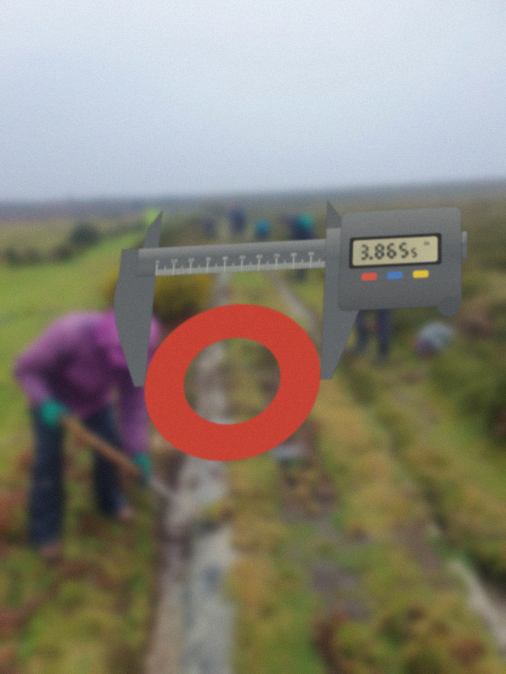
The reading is 3.8655
